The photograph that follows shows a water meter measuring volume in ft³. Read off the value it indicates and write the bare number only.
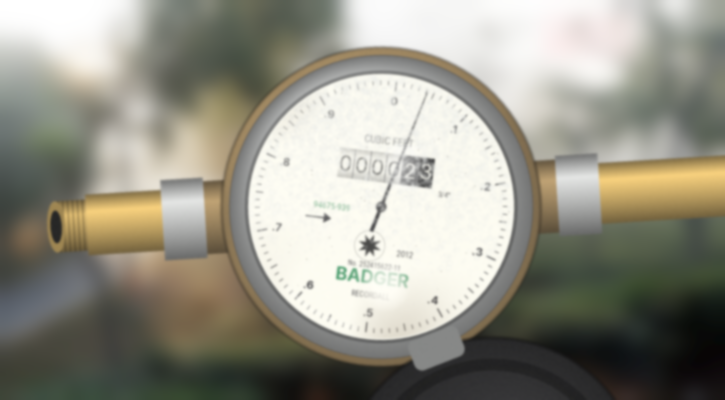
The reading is 23.04
